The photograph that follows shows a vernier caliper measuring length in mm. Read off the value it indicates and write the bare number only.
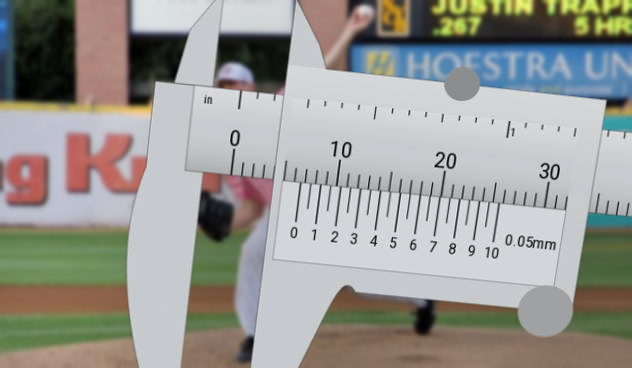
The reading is 6.6
